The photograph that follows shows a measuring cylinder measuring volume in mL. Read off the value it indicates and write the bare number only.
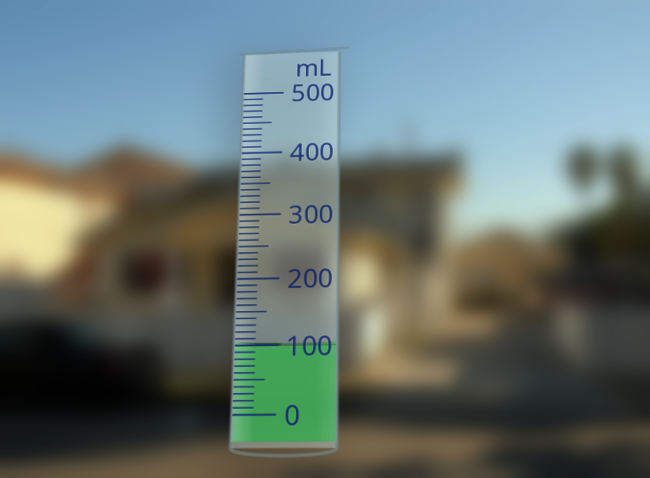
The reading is 100
